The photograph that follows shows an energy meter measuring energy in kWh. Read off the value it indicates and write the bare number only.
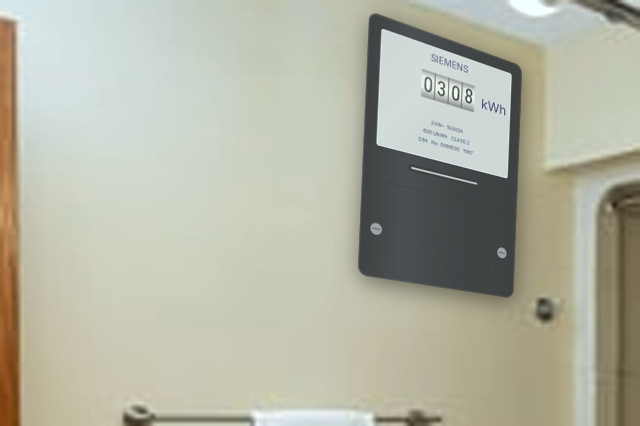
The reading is 308
